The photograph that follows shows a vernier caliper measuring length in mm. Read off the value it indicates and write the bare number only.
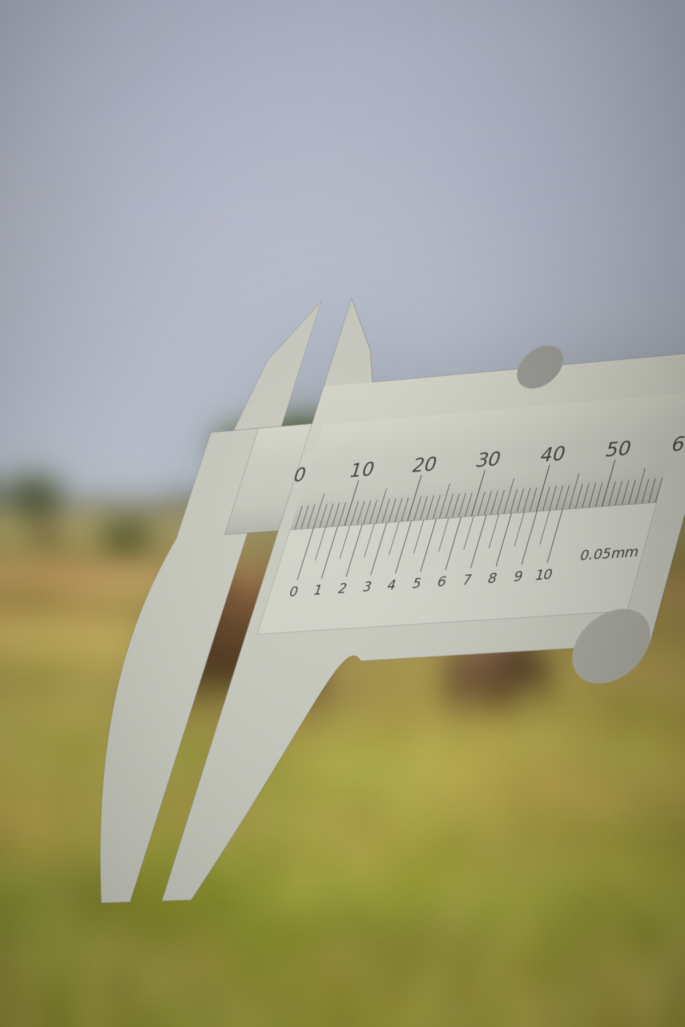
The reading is 5.0
